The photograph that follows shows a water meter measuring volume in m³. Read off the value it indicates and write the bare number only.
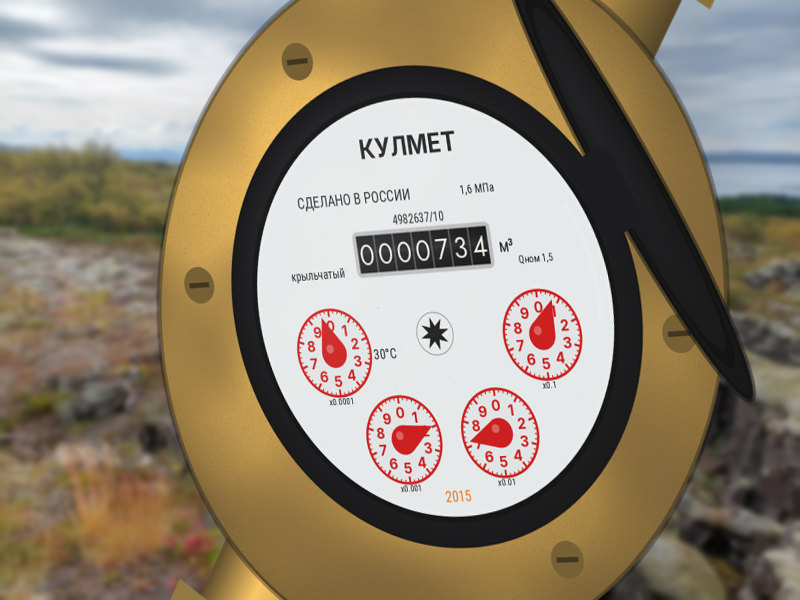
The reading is 734.0719
